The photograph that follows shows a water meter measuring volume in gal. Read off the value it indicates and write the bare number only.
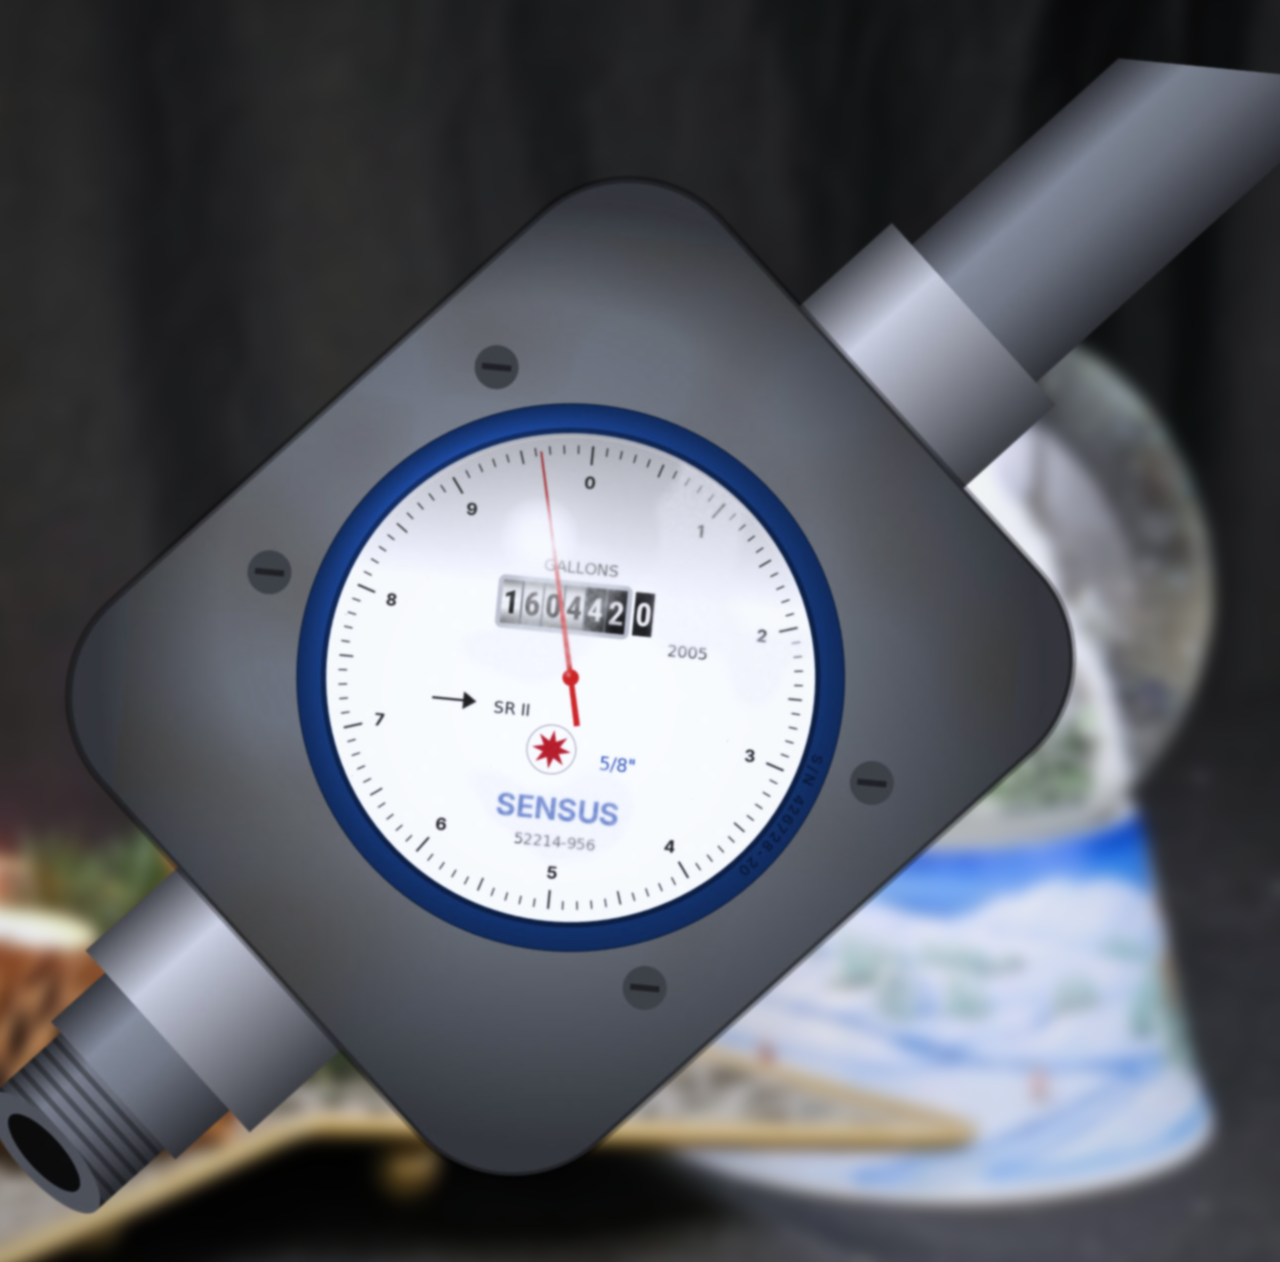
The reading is 1604419.6
